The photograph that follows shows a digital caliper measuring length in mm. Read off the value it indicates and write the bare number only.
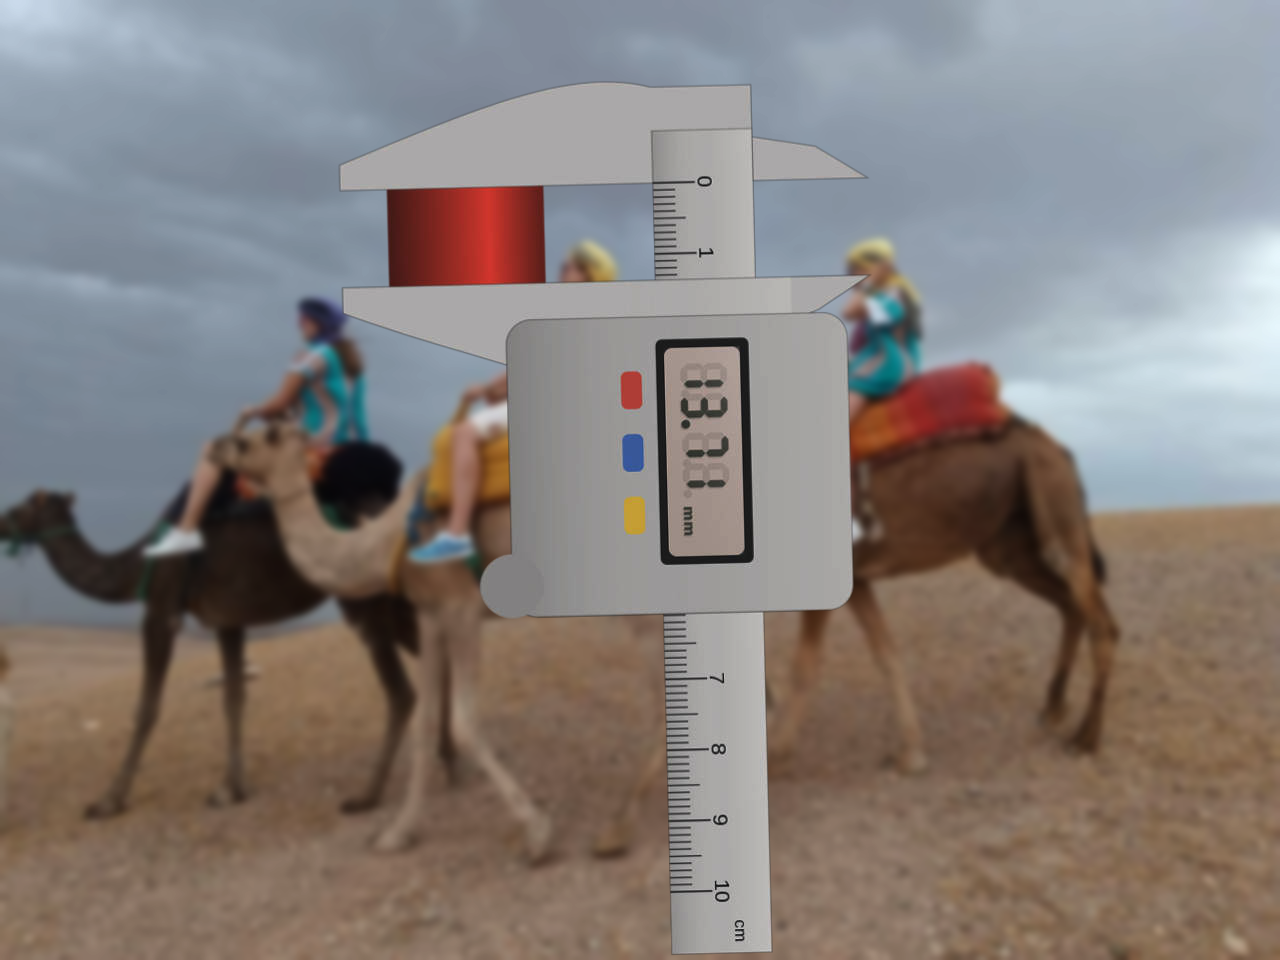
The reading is 13.71
